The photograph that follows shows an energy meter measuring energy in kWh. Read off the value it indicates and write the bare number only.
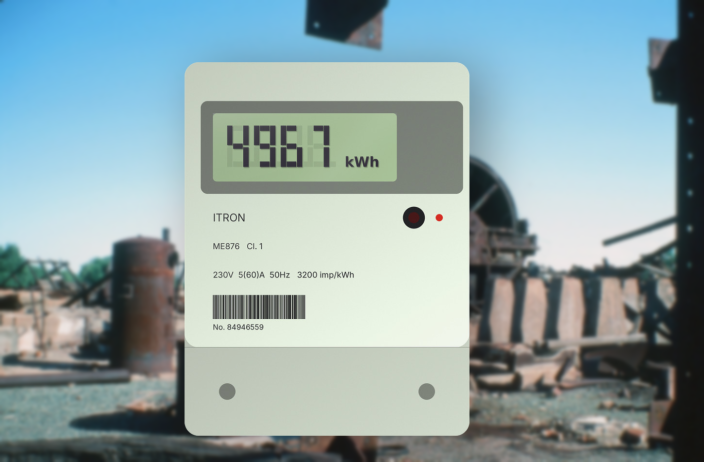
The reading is 4967
